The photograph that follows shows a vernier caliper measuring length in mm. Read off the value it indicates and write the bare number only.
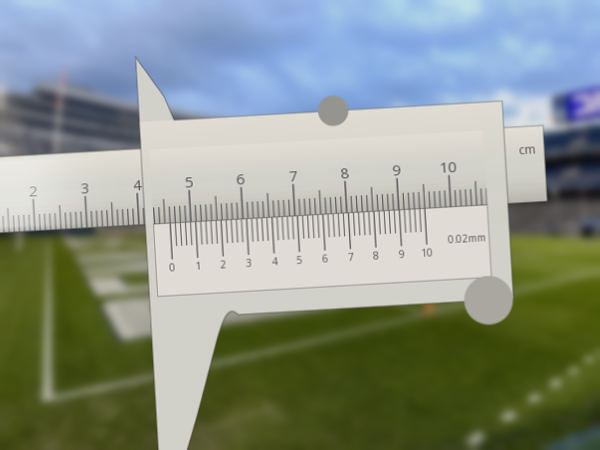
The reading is 46.0
